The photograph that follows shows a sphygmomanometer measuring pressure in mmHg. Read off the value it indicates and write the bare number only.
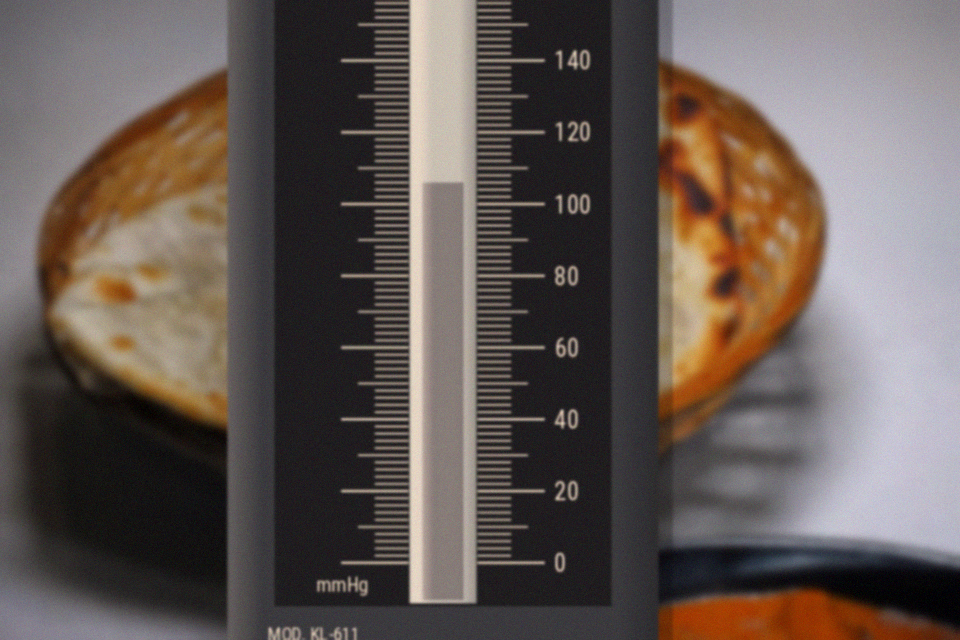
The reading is 106
